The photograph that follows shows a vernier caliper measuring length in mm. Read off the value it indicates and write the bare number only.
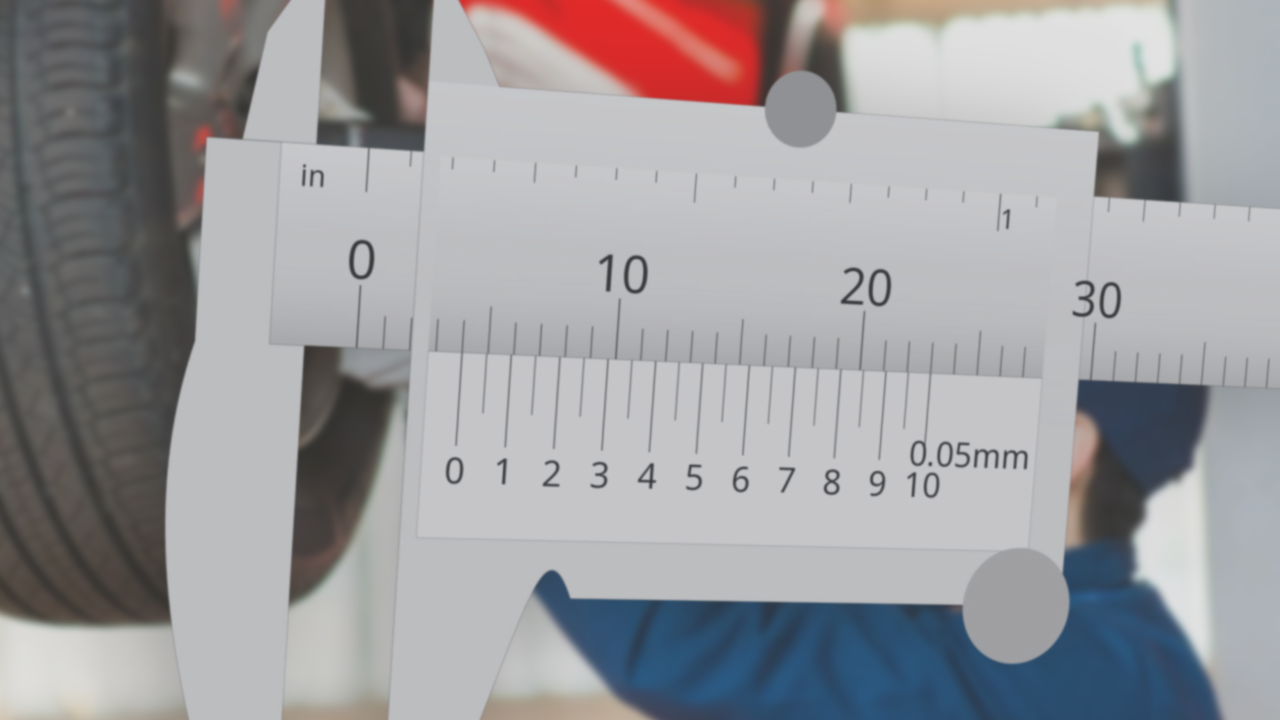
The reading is 4.0
